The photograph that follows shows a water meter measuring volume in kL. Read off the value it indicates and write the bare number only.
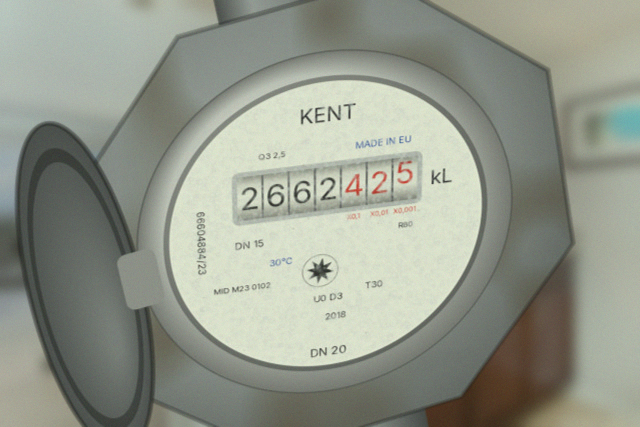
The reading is 2662.425
